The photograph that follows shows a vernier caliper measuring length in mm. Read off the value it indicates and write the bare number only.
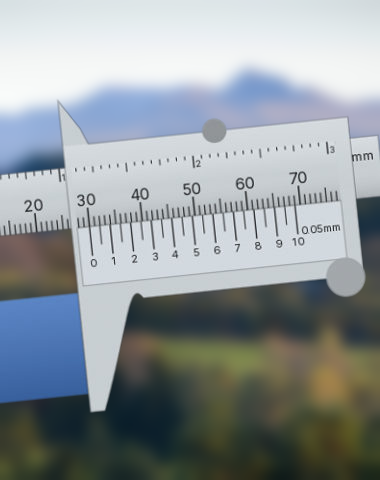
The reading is 30.0
